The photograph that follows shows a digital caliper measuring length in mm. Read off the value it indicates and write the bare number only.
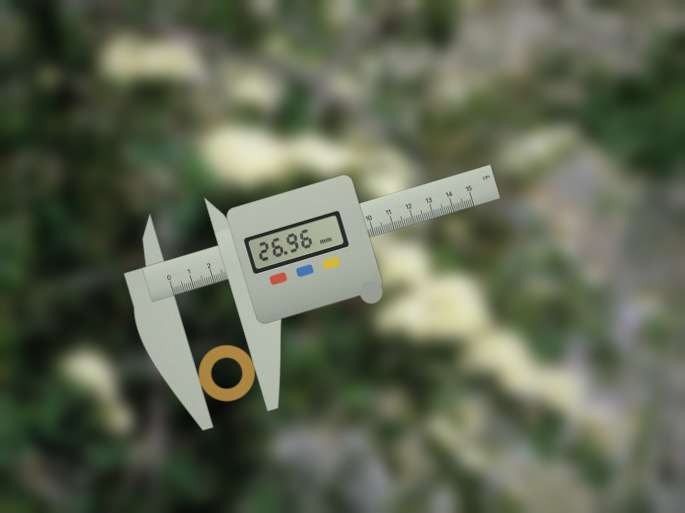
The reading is 26.96
